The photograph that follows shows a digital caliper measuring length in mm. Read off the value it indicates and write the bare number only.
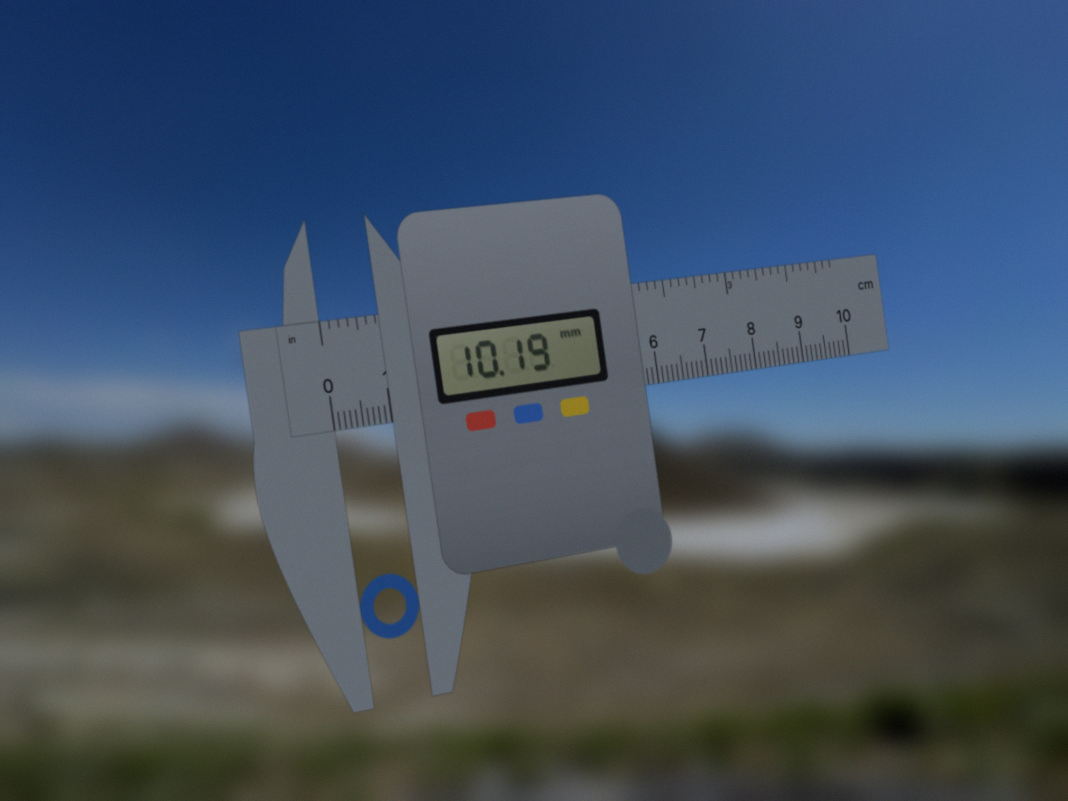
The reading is 10.19
